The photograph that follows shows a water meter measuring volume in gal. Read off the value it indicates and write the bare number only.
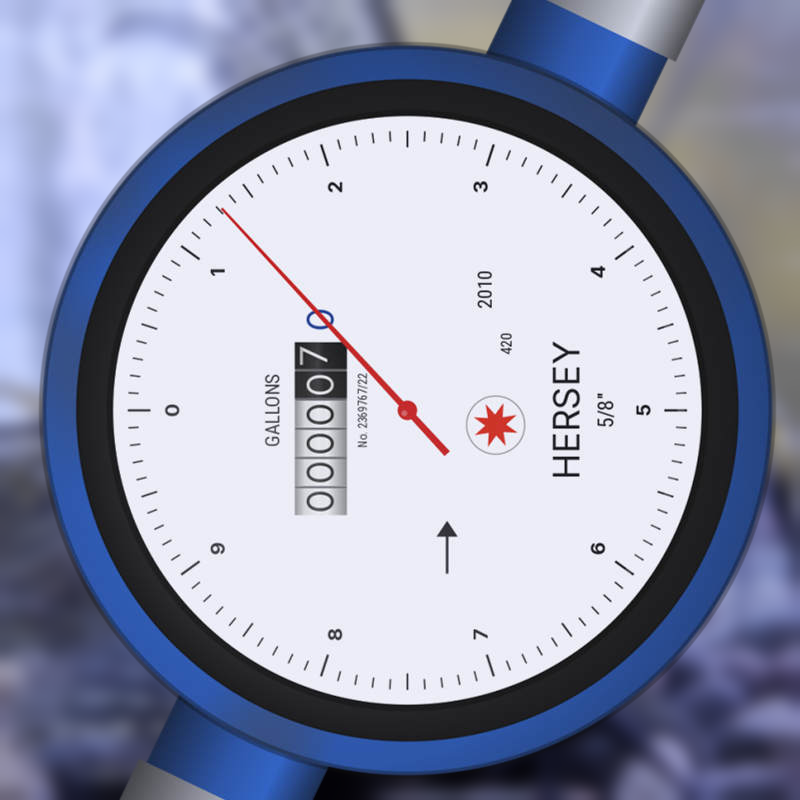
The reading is 71.3
